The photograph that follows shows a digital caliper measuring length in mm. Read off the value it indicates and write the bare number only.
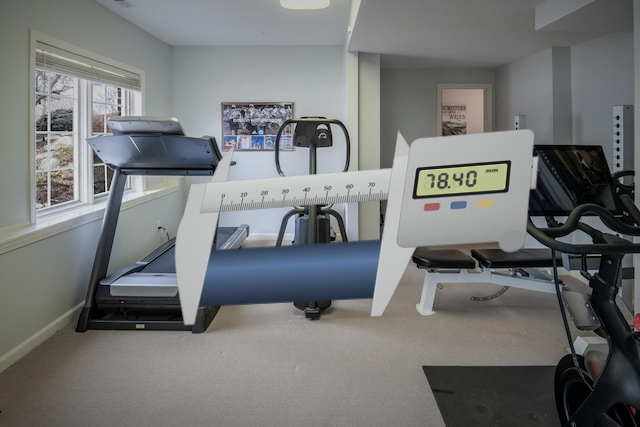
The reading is 78.40
